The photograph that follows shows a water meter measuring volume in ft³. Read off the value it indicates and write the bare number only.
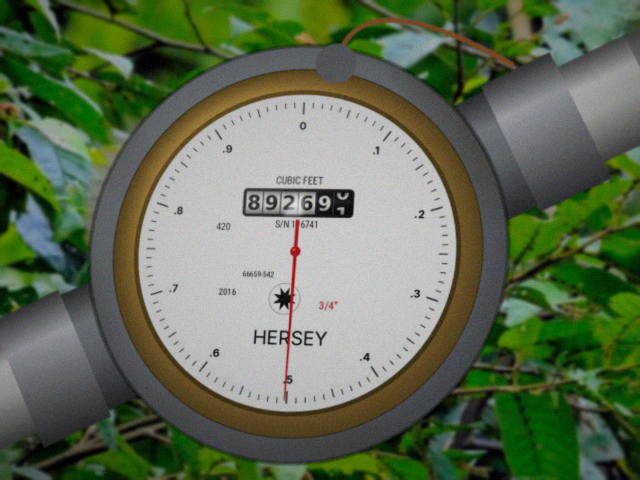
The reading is 892690.50
